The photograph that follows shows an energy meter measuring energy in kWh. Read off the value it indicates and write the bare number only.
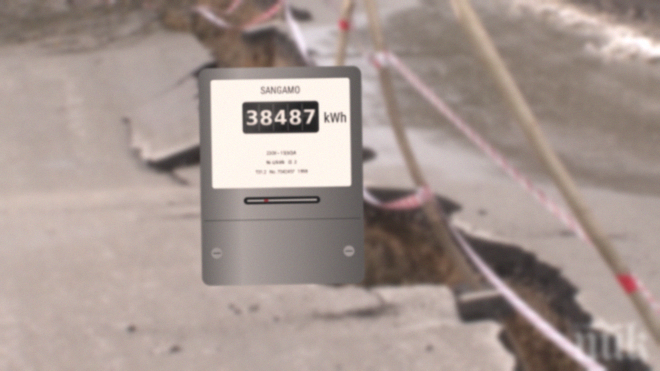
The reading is 38487
